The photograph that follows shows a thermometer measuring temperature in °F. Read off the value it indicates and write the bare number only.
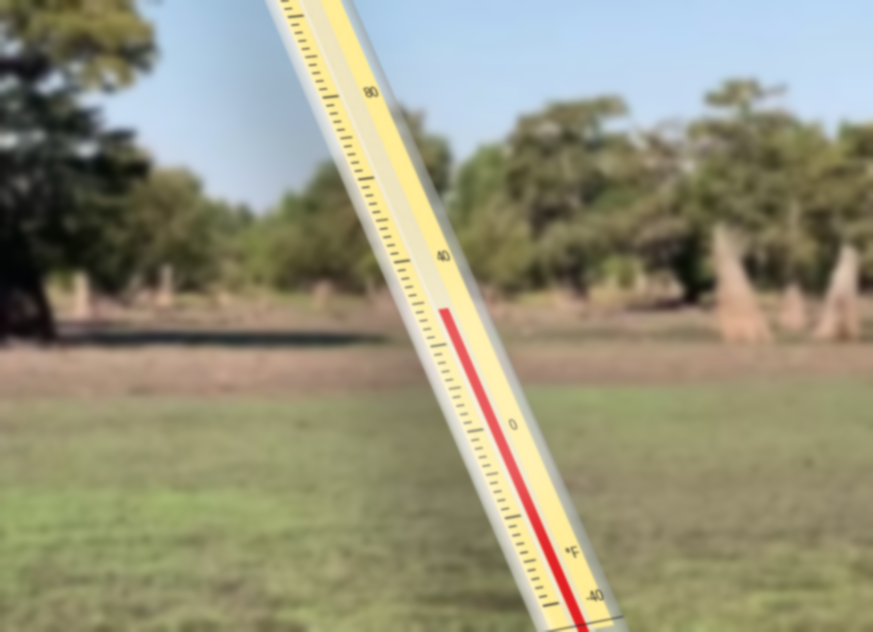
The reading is 28
